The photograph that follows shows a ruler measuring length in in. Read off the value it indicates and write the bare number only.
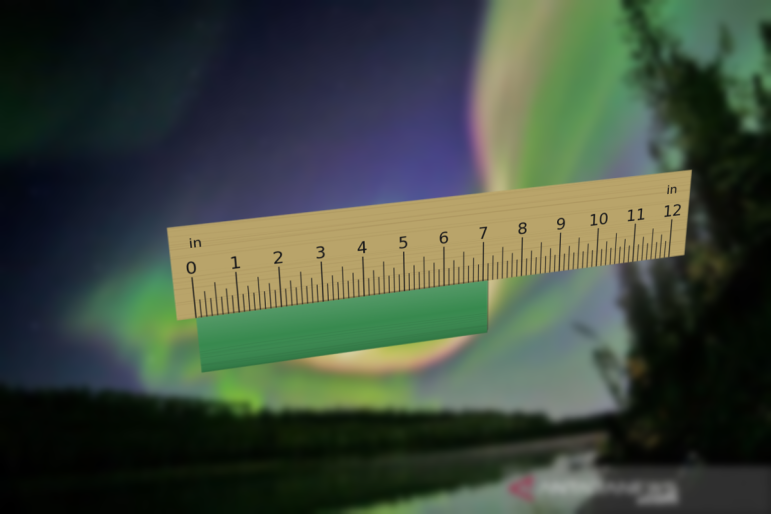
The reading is 7.125
